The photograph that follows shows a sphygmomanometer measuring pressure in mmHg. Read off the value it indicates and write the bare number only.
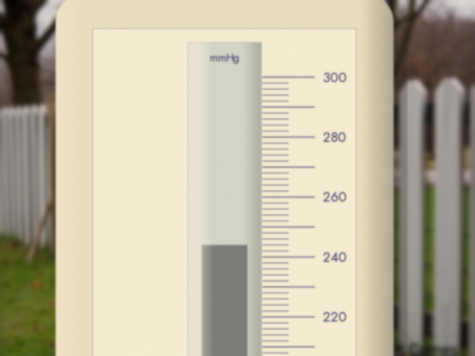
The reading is 244
